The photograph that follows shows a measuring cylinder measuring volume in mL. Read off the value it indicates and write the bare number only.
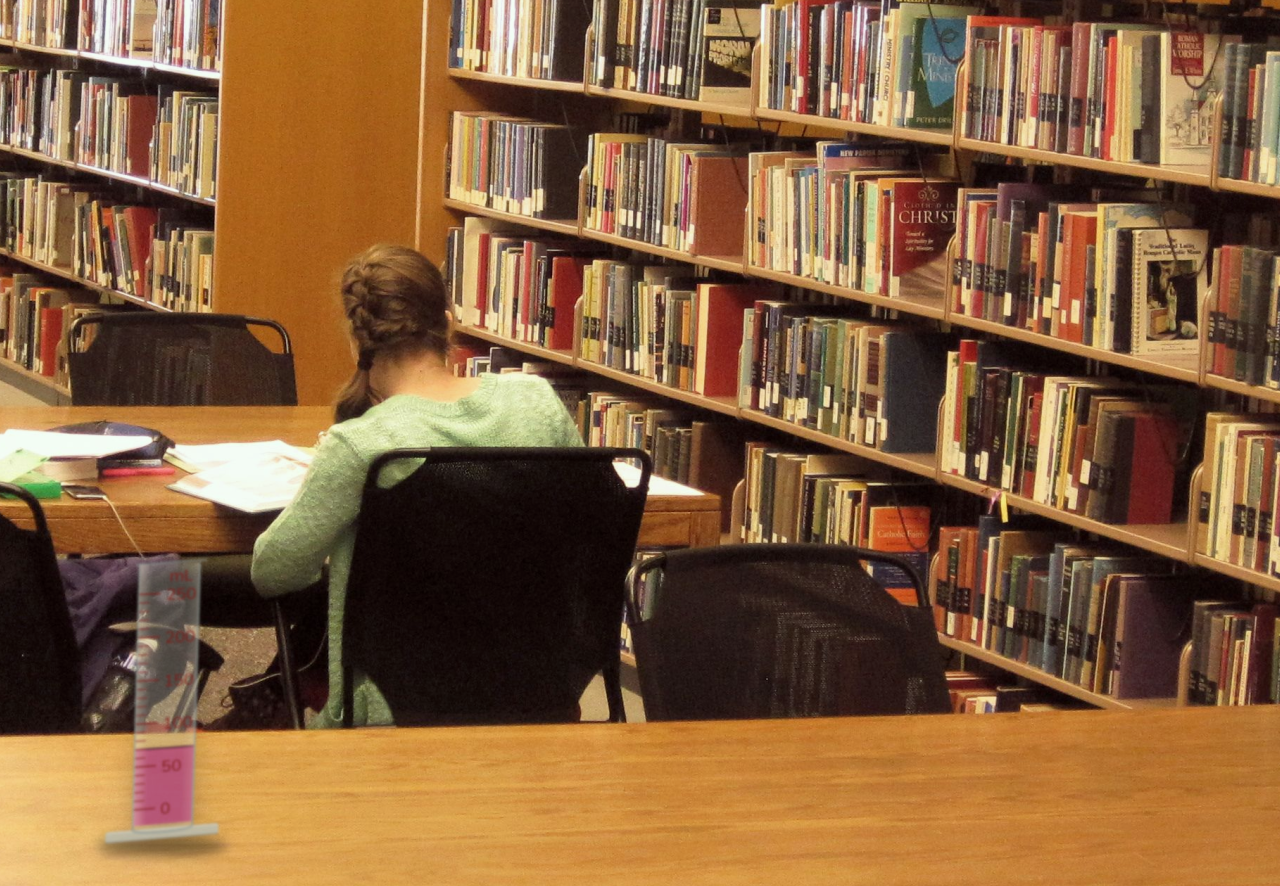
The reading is 70
